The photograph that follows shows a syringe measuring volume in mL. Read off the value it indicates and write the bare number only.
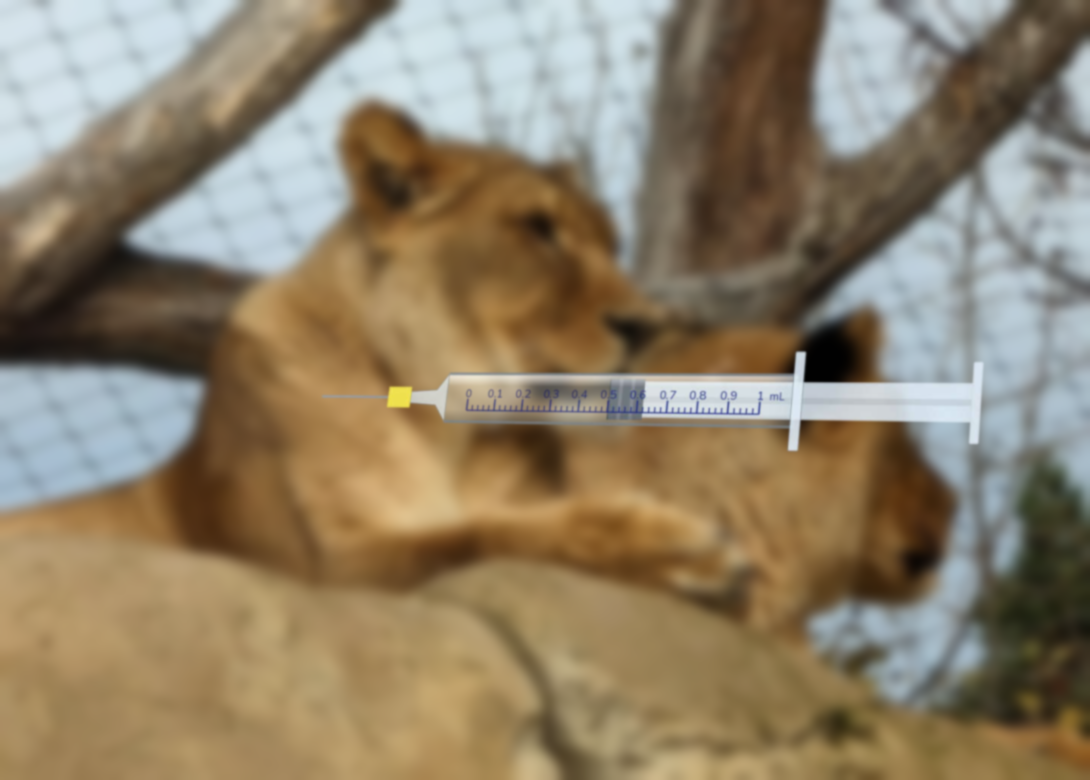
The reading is 0.5
